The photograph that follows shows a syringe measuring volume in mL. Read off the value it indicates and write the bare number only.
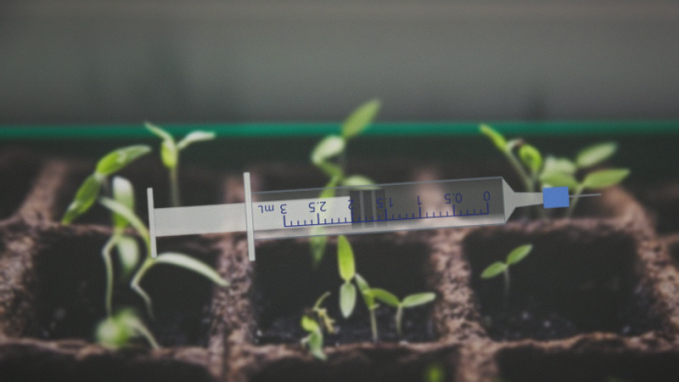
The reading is 1.5
